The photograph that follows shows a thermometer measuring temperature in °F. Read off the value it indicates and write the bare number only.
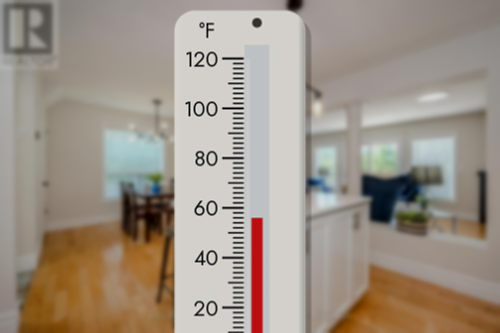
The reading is 56
